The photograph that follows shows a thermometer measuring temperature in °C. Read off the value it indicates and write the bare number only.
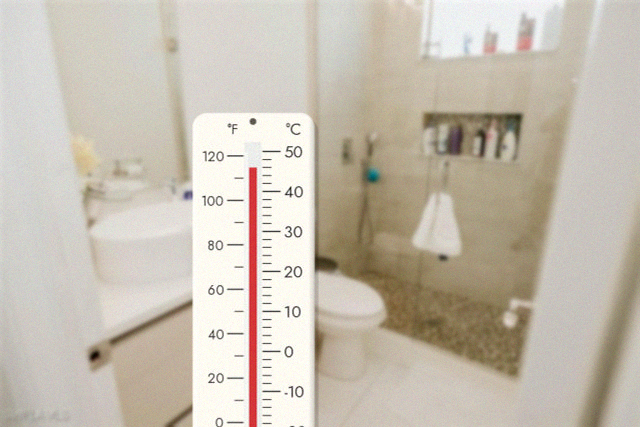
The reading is 46
